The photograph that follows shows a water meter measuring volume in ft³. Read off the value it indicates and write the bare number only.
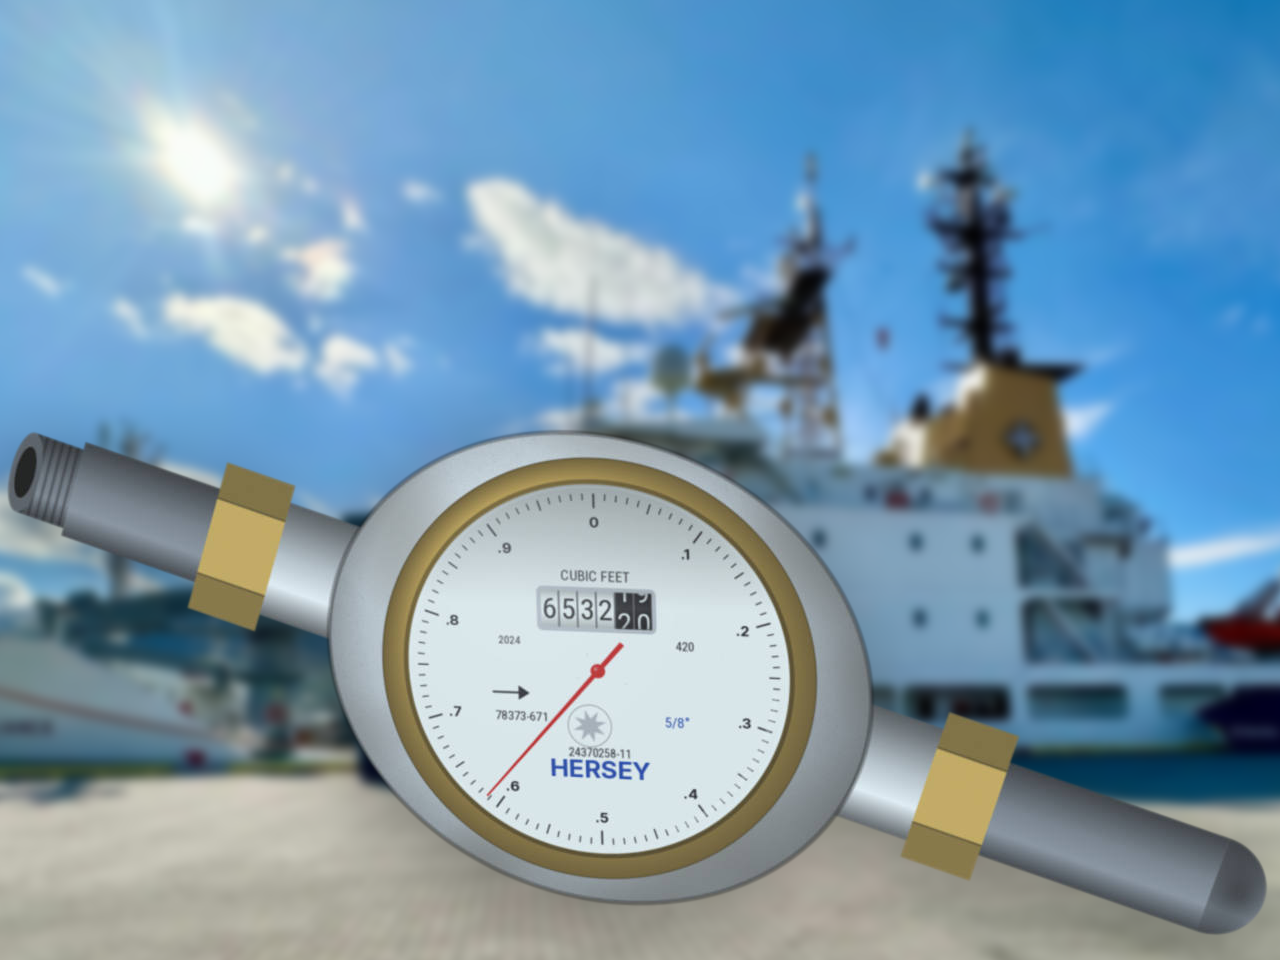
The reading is 653219.61
